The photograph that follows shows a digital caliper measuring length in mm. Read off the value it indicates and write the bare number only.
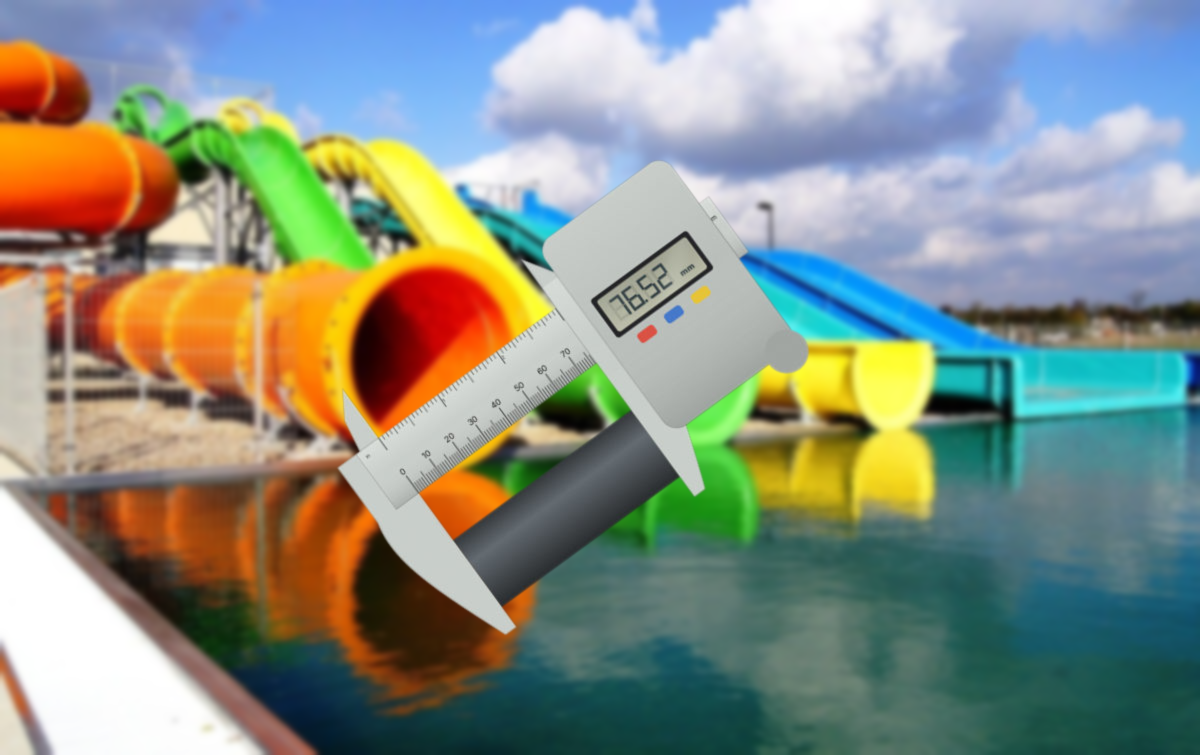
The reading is 76.52
